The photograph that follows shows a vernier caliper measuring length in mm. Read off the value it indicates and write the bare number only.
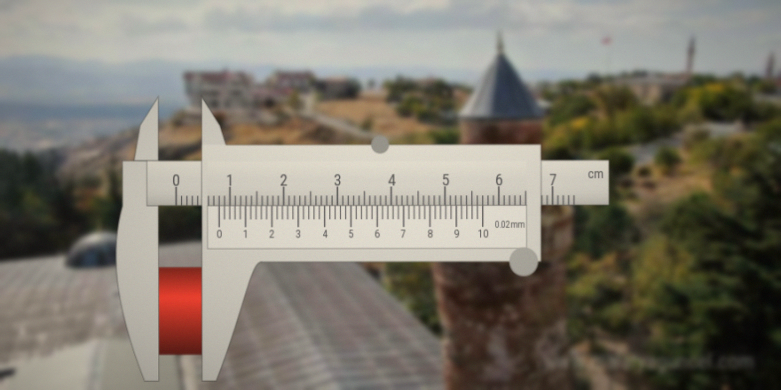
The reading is 8.0
